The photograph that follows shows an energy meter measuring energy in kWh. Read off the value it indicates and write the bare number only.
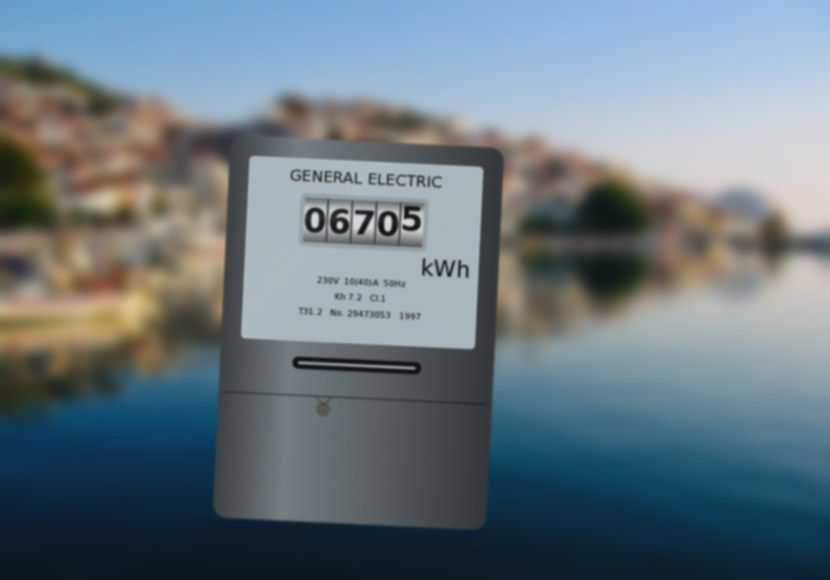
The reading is 6705
